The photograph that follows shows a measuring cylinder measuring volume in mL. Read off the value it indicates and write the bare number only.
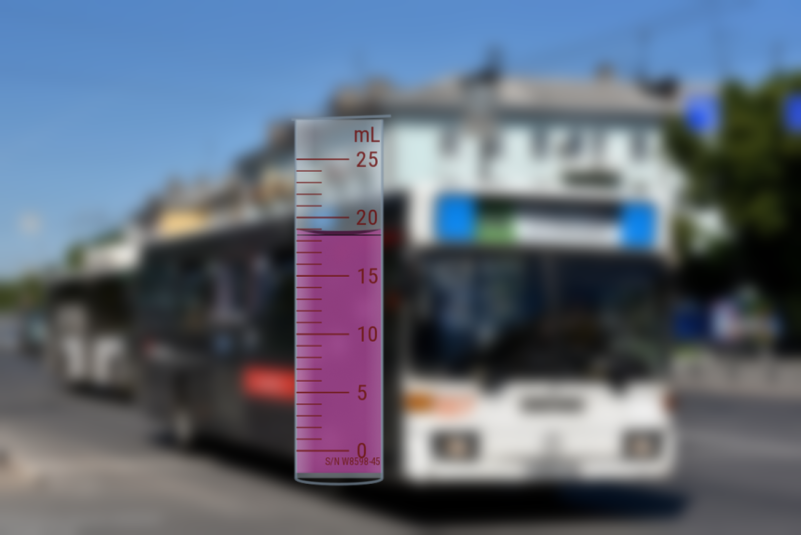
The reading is 18.5
